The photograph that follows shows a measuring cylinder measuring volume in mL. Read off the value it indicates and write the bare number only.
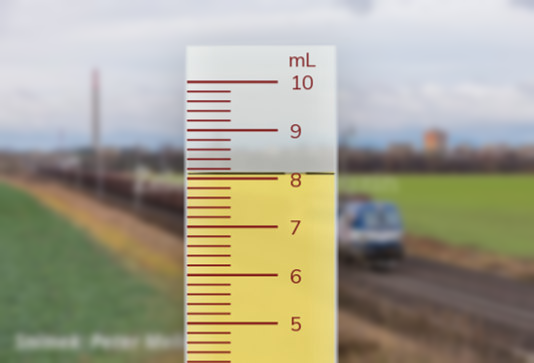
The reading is 8.1
